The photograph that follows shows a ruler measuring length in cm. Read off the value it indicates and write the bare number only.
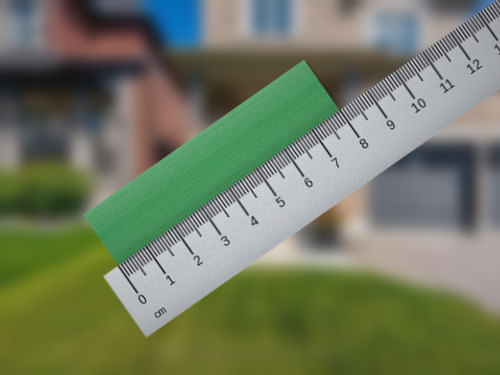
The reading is 8
